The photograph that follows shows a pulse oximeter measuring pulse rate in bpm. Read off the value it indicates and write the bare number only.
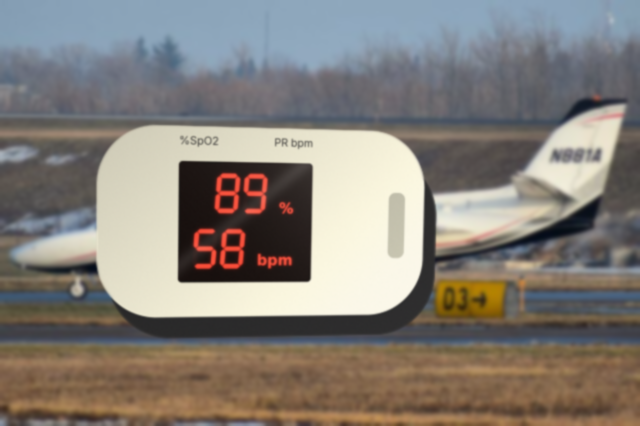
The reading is 58
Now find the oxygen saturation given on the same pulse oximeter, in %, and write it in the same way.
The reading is 89
